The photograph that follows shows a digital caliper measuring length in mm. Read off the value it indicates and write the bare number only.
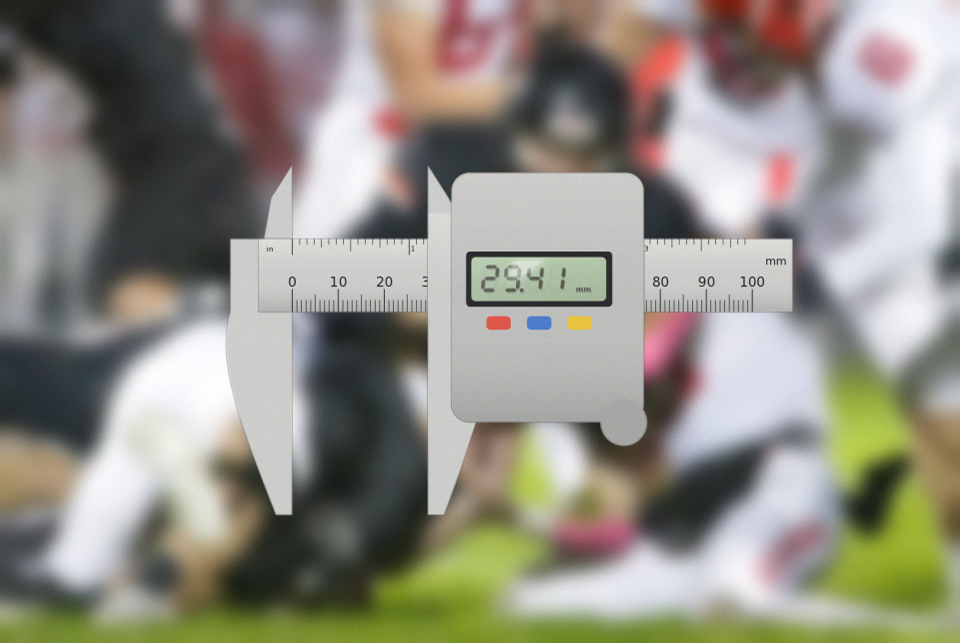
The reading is 29.41
